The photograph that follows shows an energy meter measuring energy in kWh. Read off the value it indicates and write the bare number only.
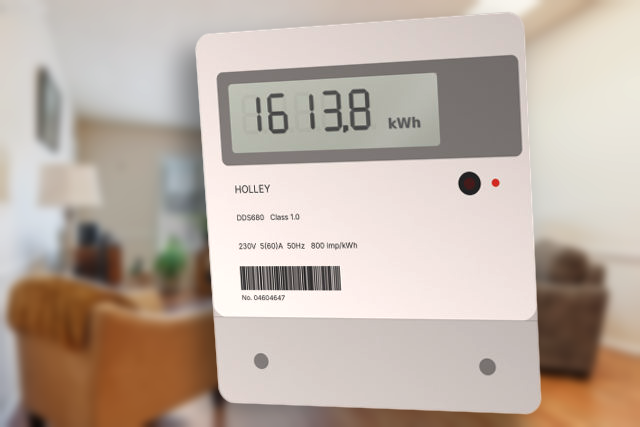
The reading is 1613.8
